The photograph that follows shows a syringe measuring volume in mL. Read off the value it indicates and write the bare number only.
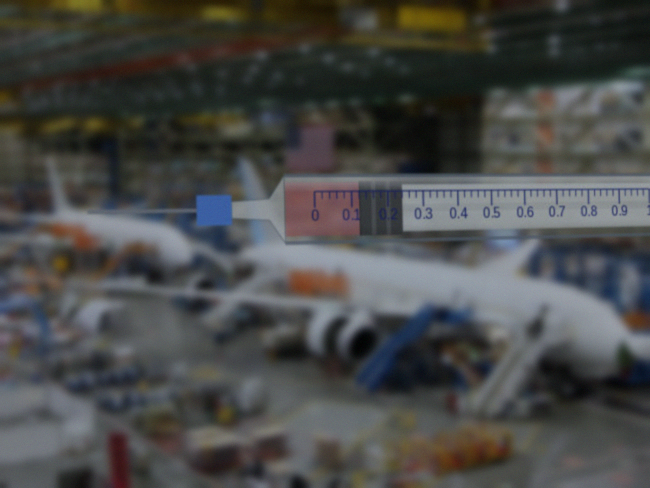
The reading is 0.12
